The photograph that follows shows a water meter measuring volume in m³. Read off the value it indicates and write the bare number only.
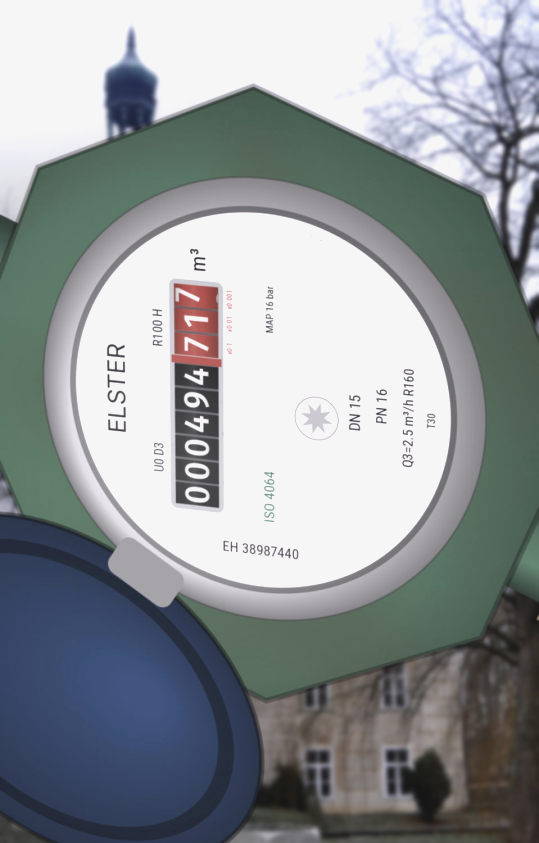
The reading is 494.717
